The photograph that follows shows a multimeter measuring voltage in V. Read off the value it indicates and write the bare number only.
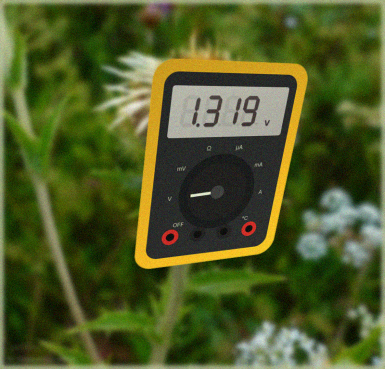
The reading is 1.319
